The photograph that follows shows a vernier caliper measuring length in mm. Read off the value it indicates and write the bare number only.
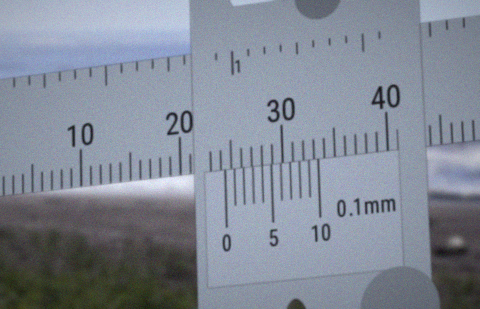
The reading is 24.4
